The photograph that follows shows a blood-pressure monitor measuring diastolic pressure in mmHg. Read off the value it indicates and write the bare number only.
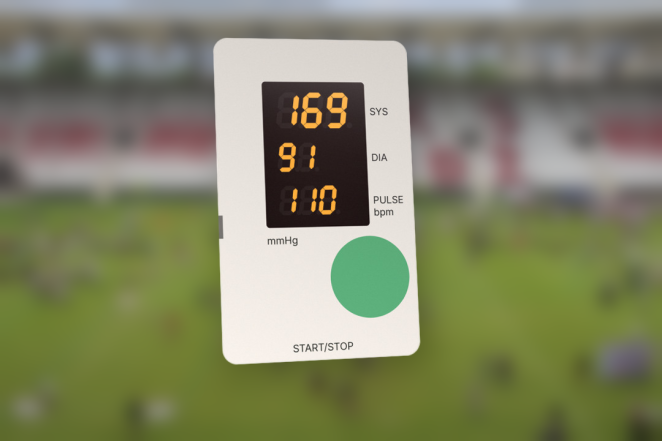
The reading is 91
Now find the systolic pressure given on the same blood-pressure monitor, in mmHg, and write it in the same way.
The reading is 169
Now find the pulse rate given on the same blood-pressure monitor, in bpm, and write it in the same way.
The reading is 110
